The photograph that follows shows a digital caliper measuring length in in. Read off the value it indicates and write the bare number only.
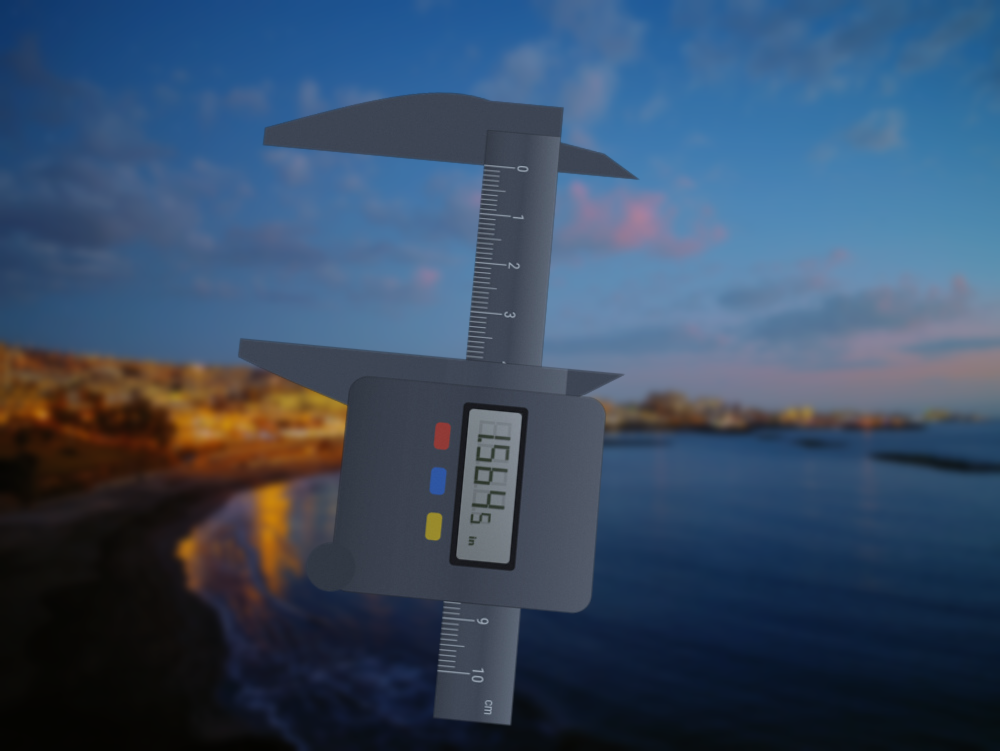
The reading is 1.5645
